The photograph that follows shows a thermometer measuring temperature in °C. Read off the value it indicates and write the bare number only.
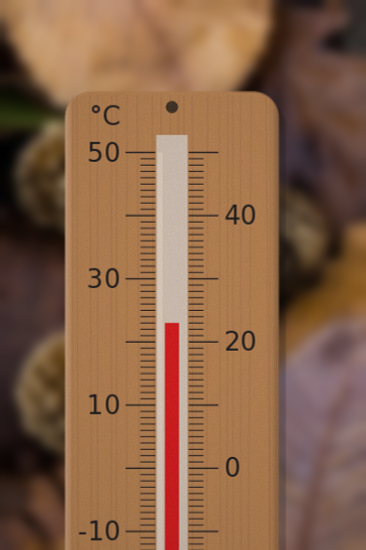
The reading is 23
